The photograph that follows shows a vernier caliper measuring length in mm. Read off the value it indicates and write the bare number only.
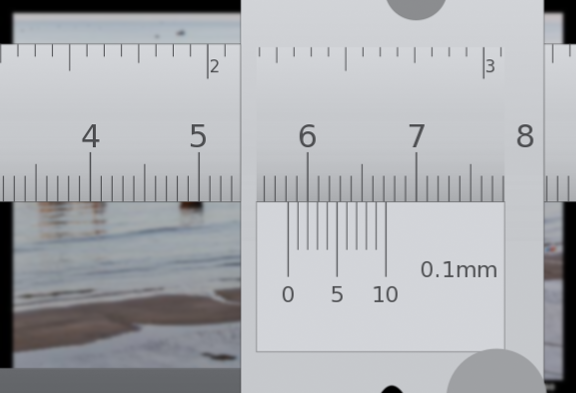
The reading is 58.2
